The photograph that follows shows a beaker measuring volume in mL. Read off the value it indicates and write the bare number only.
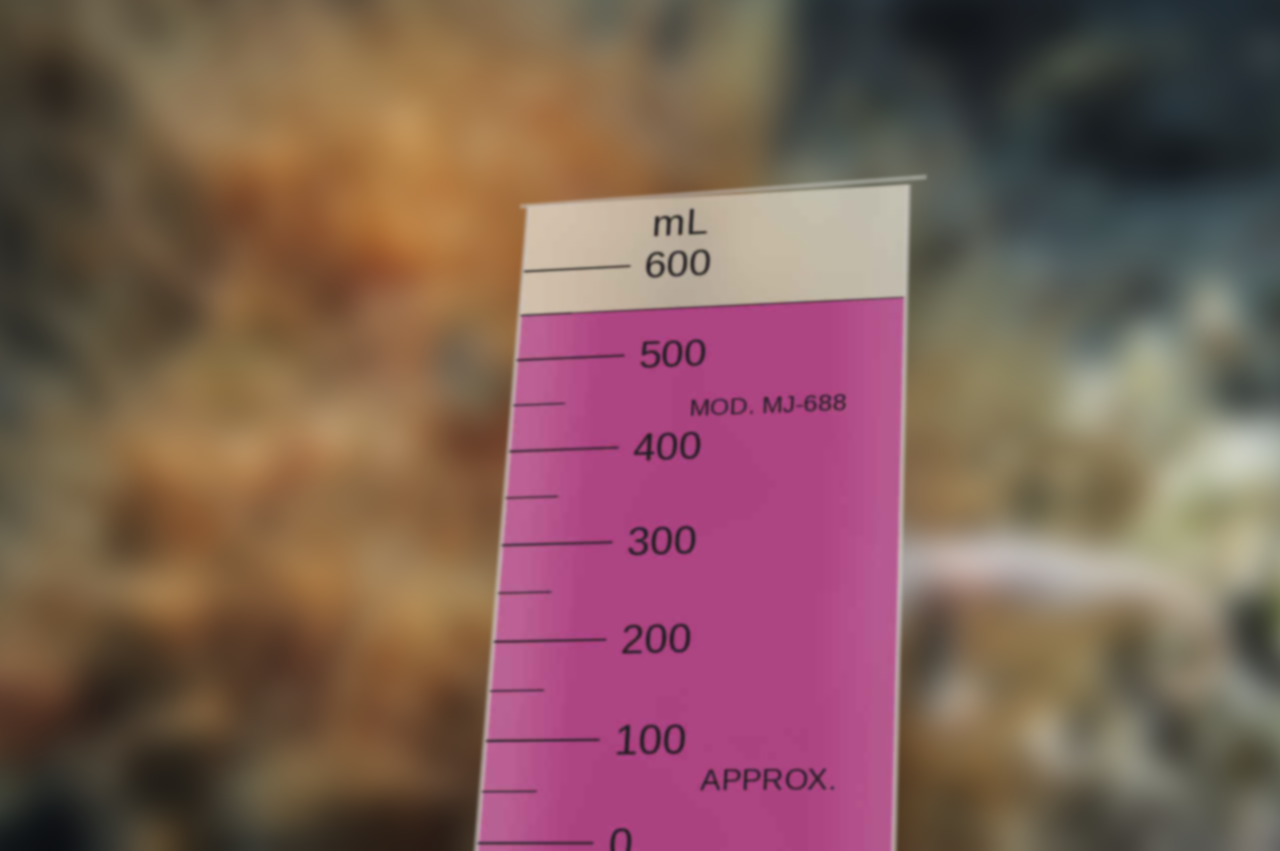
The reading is 550
